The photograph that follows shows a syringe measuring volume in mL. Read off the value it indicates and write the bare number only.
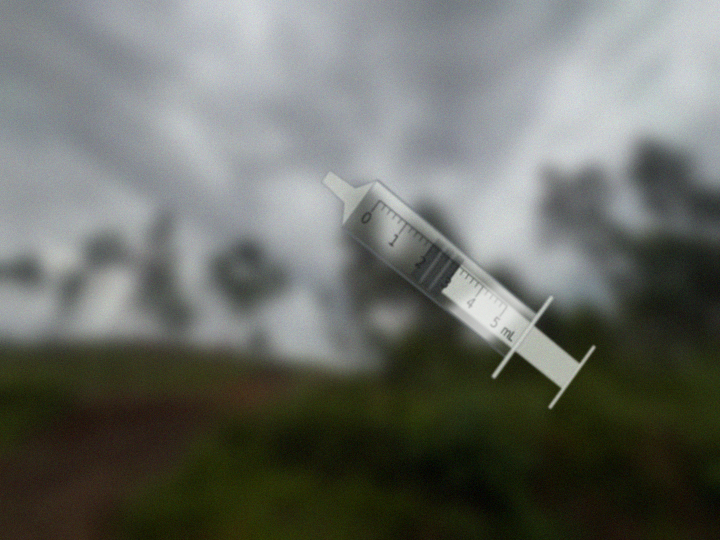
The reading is 2
